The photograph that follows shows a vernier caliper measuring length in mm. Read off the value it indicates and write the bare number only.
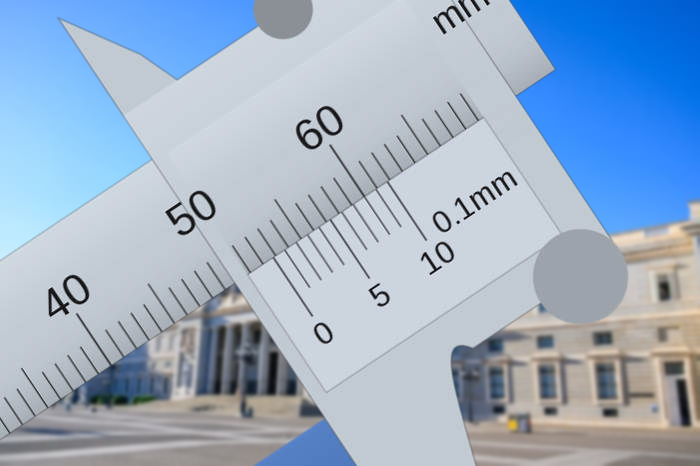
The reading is 52.8
